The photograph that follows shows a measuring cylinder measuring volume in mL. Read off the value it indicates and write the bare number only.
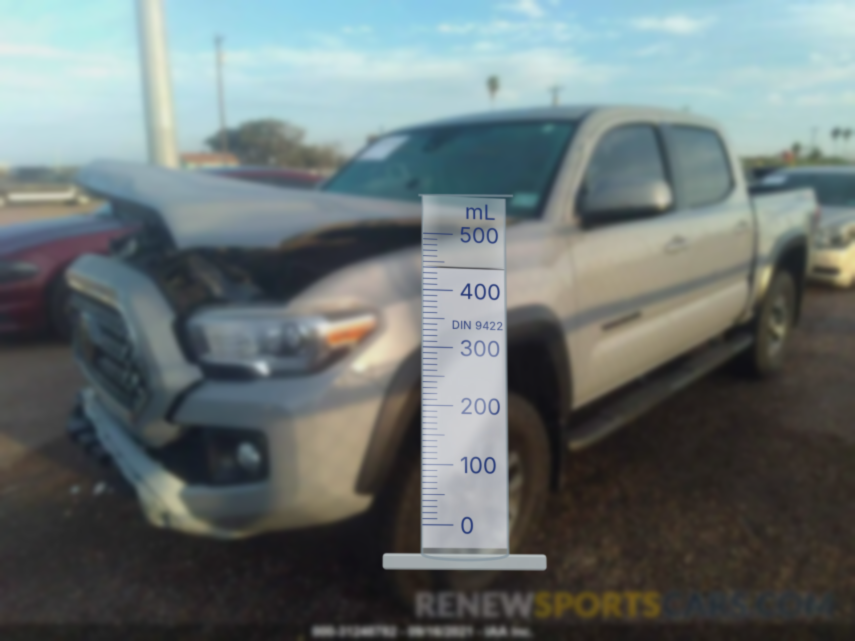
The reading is 440
